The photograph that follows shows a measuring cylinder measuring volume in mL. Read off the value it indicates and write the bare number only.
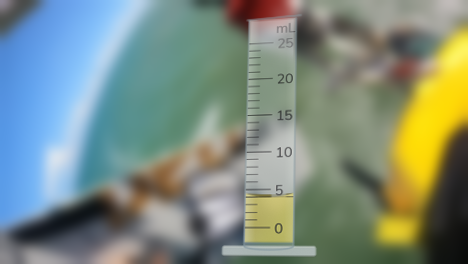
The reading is 4
